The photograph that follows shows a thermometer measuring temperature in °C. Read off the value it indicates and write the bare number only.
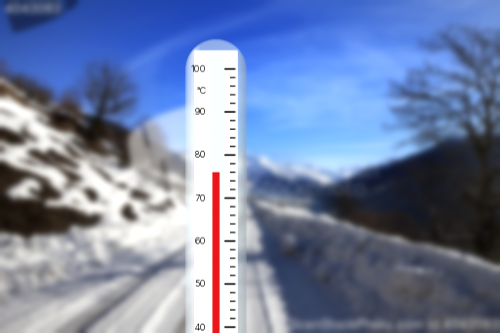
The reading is 76
